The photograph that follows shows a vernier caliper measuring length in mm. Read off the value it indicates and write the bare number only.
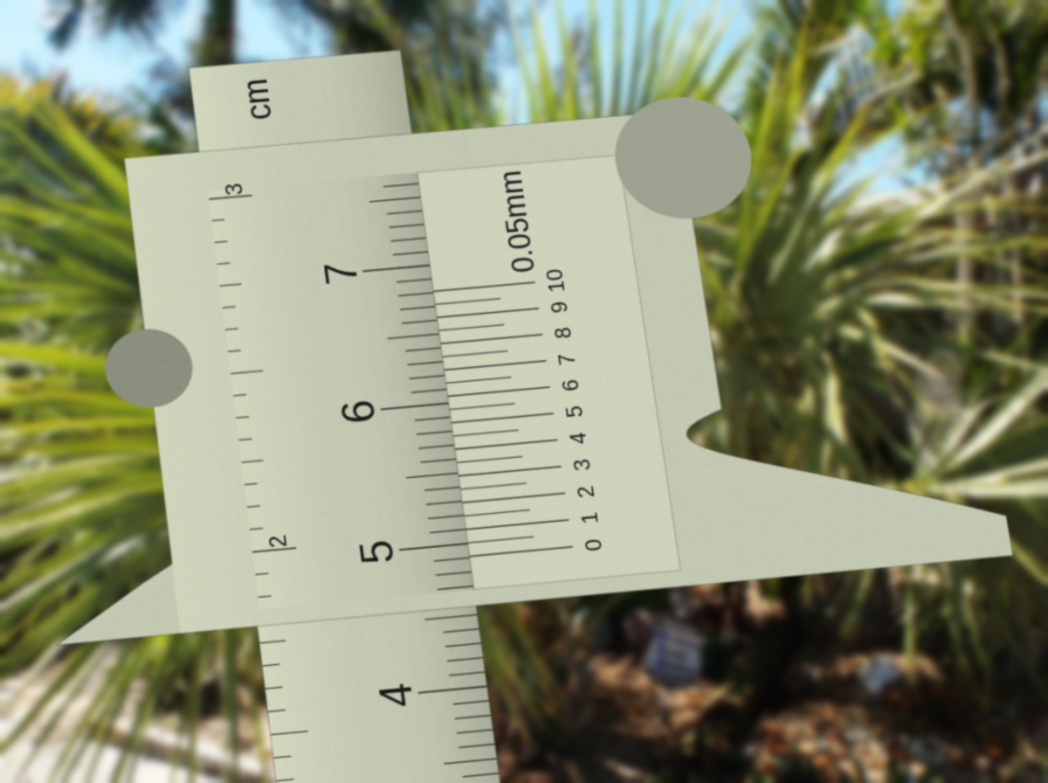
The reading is 49.1
